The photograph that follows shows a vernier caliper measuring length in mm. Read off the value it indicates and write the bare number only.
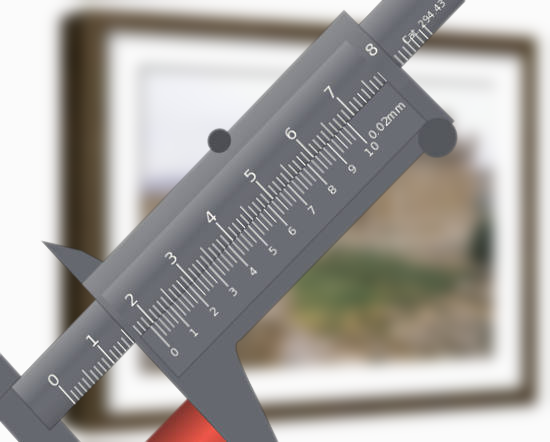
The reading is 19.2
